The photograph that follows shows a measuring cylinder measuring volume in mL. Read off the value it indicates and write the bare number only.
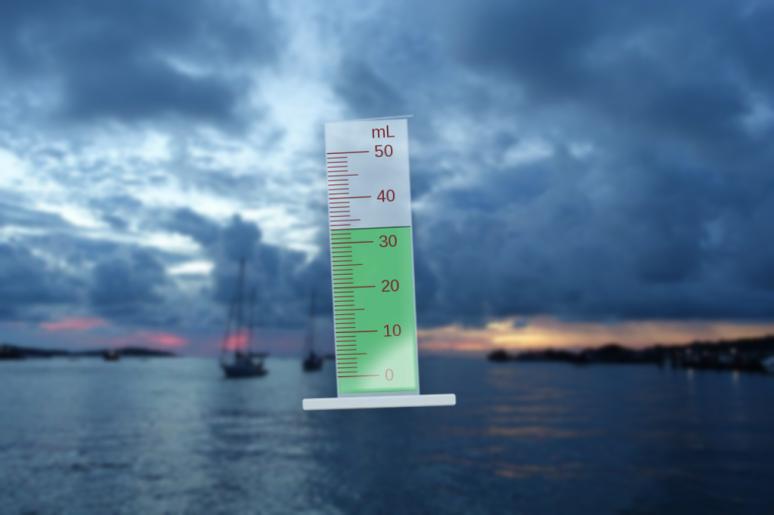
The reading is 33
